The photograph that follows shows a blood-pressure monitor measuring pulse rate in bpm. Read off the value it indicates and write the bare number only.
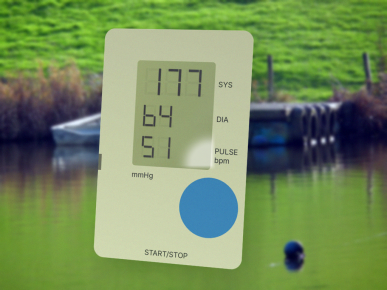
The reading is 51
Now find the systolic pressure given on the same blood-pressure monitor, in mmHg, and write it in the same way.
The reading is 177
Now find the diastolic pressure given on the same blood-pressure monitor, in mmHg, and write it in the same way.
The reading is 64
